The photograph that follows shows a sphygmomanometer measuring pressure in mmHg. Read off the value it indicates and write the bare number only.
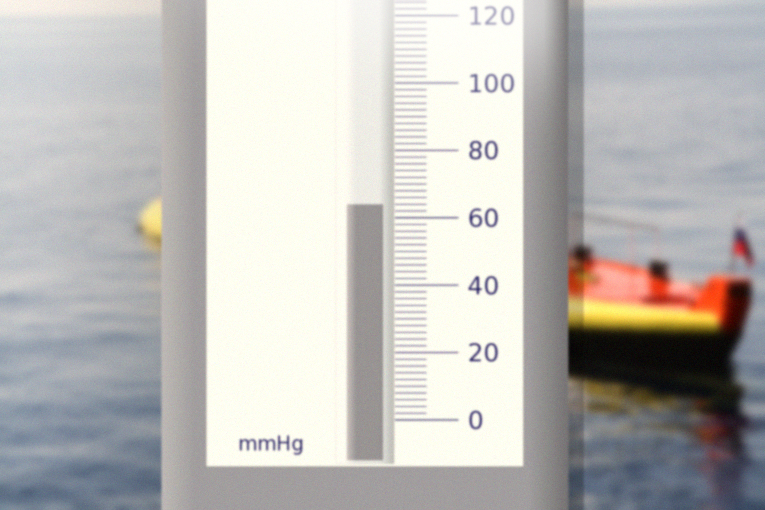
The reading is 64
